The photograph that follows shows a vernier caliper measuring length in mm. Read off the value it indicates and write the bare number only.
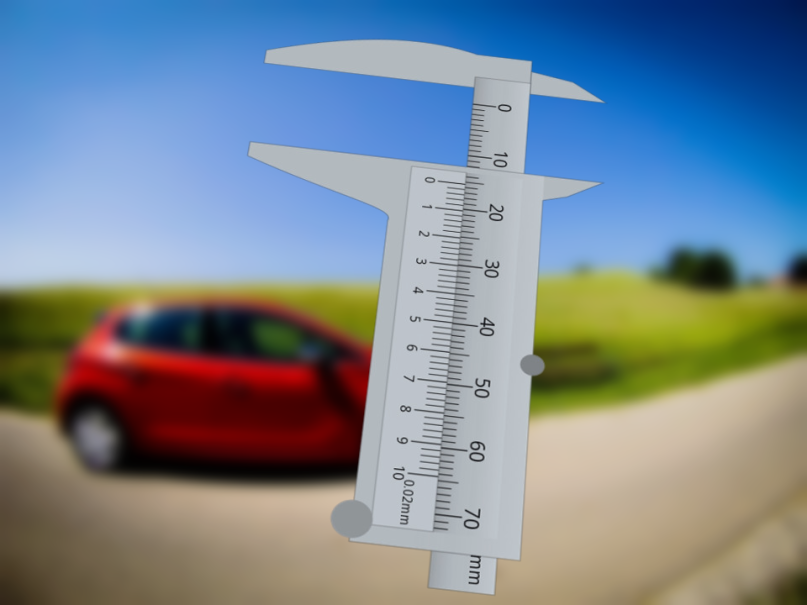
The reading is 15.4
